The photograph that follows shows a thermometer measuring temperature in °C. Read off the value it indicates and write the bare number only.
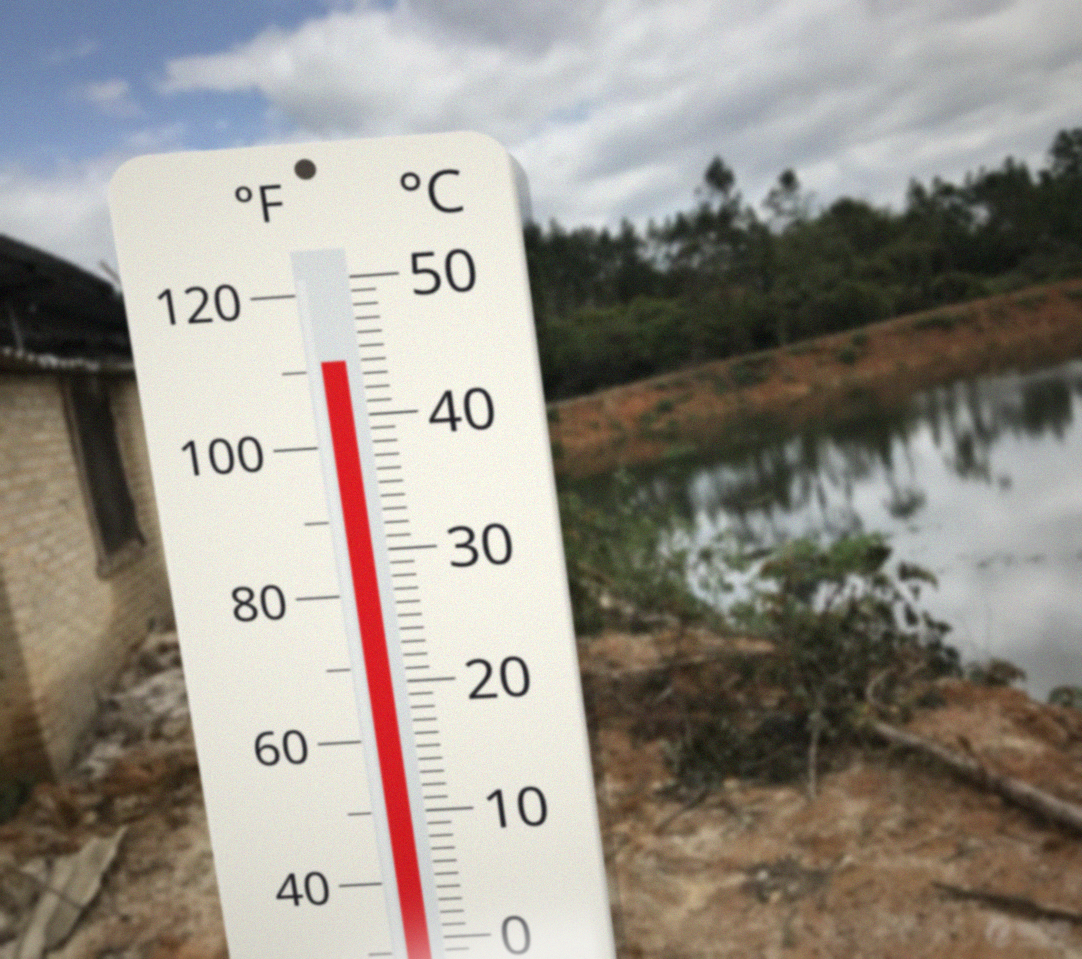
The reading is 44
